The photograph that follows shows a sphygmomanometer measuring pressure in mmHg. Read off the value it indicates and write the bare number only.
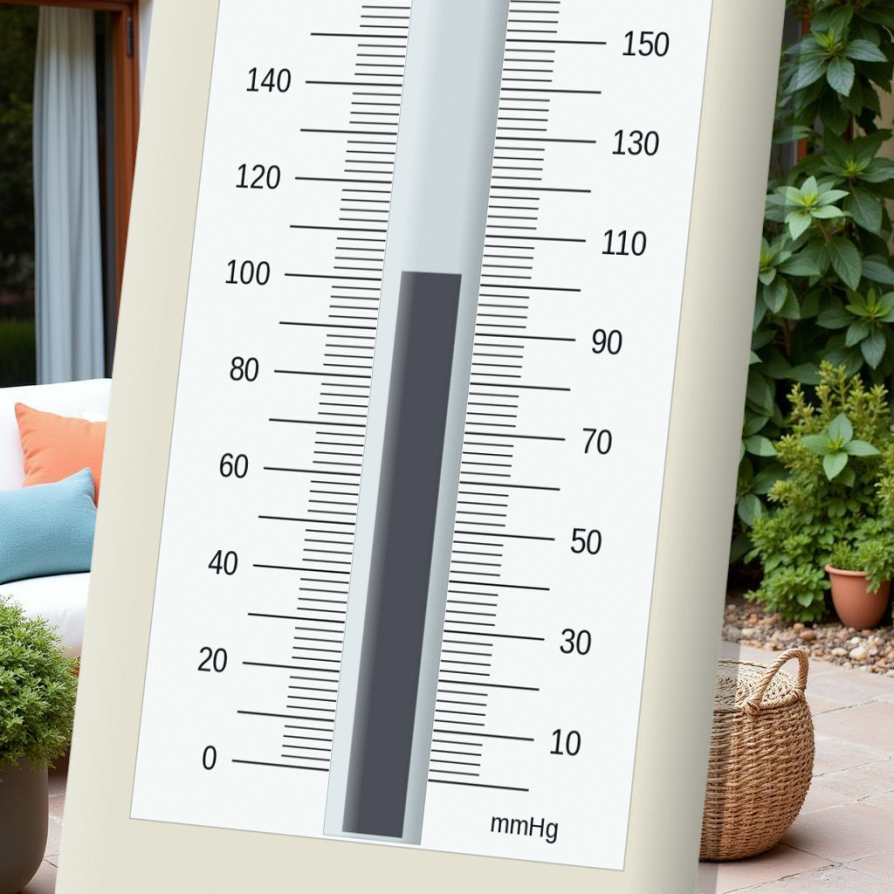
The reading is 102
